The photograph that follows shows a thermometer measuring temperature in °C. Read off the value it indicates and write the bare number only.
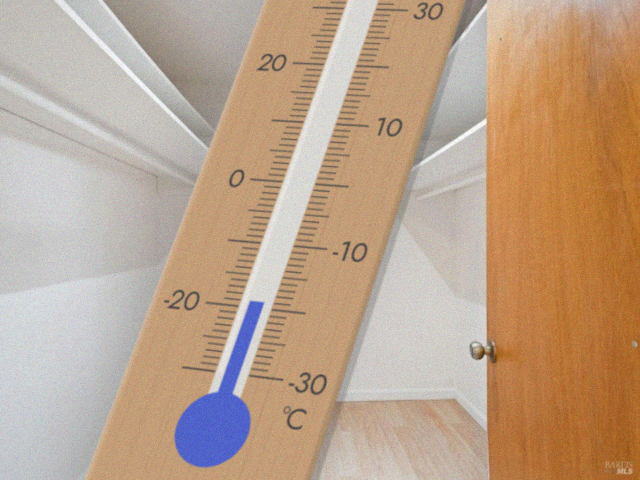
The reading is -19
